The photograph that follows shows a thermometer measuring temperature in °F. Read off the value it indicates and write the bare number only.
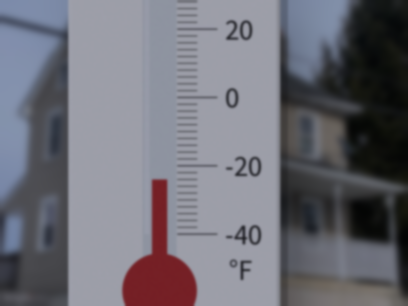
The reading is -24
